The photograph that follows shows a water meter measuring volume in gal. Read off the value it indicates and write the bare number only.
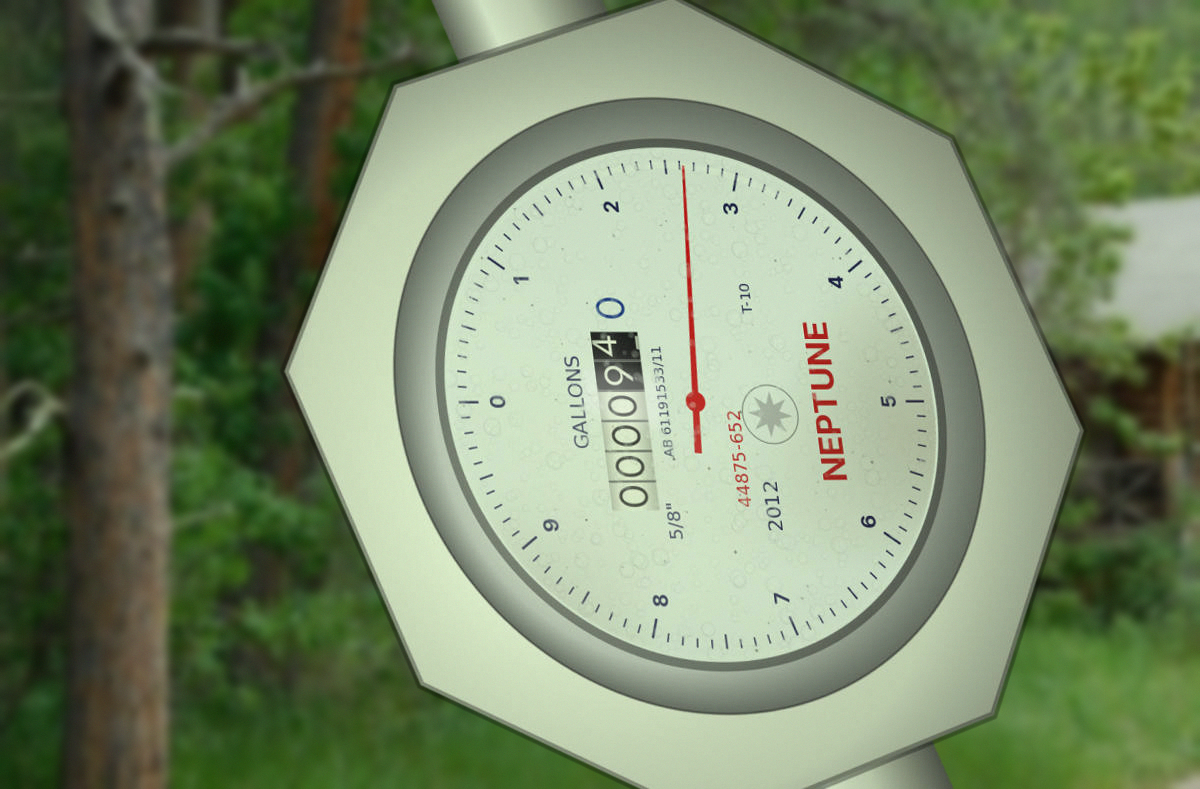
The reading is 942.6
